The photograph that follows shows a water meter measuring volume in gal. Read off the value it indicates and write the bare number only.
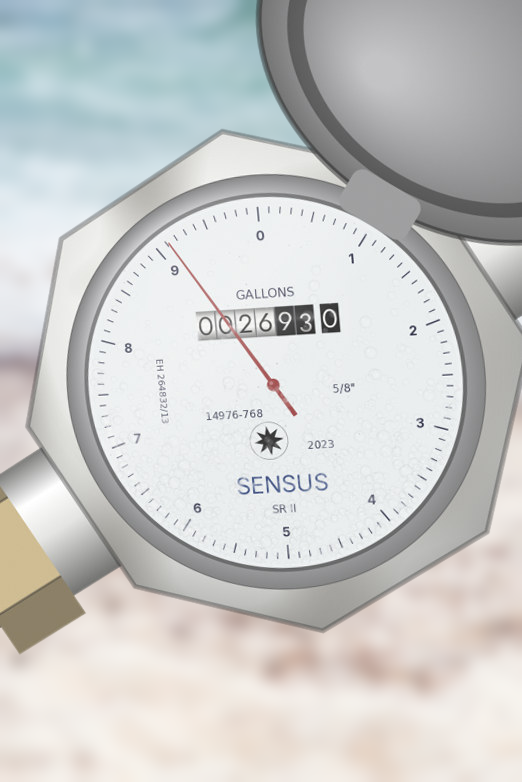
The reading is 26929.1
